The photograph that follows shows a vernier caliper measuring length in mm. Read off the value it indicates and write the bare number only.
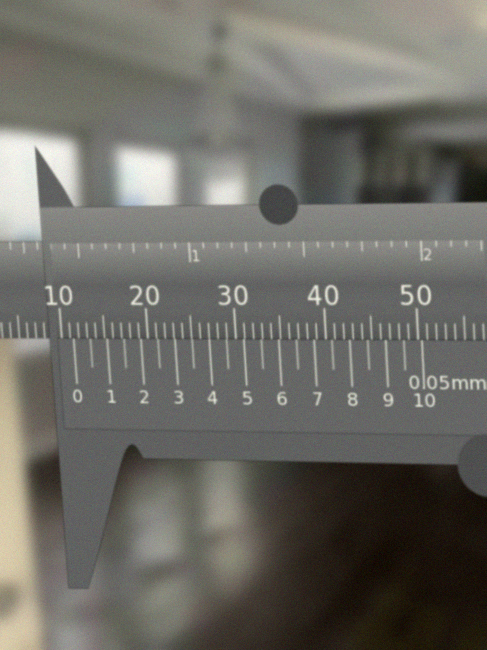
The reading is 11.4
